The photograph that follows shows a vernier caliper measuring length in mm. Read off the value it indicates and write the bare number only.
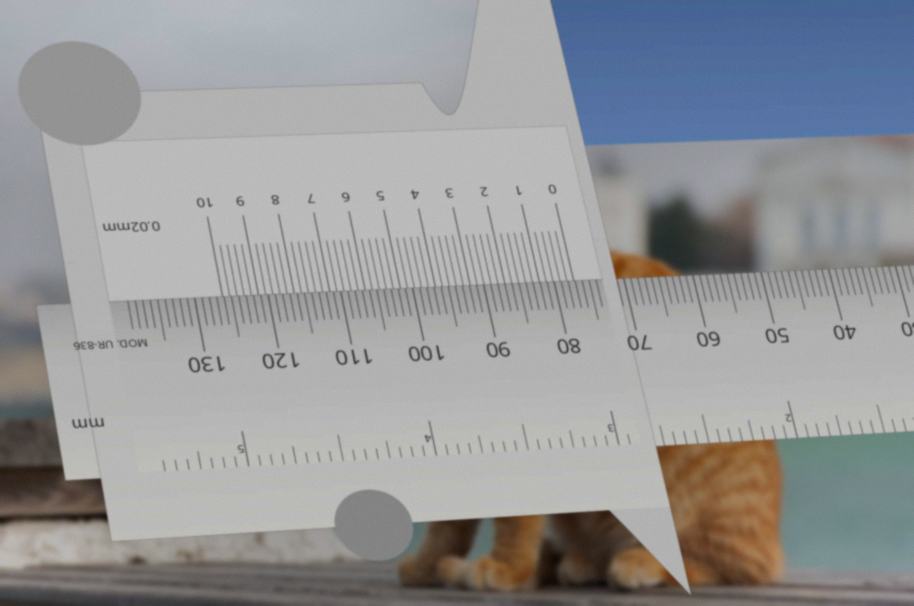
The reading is 77.2
